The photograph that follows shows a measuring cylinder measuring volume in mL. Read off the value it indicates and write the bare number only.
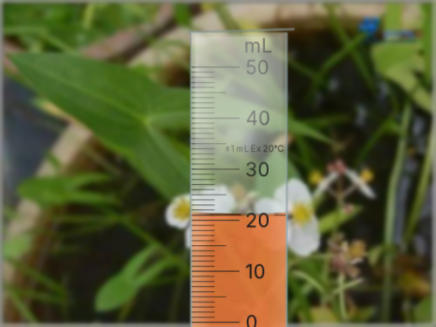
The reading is 21
